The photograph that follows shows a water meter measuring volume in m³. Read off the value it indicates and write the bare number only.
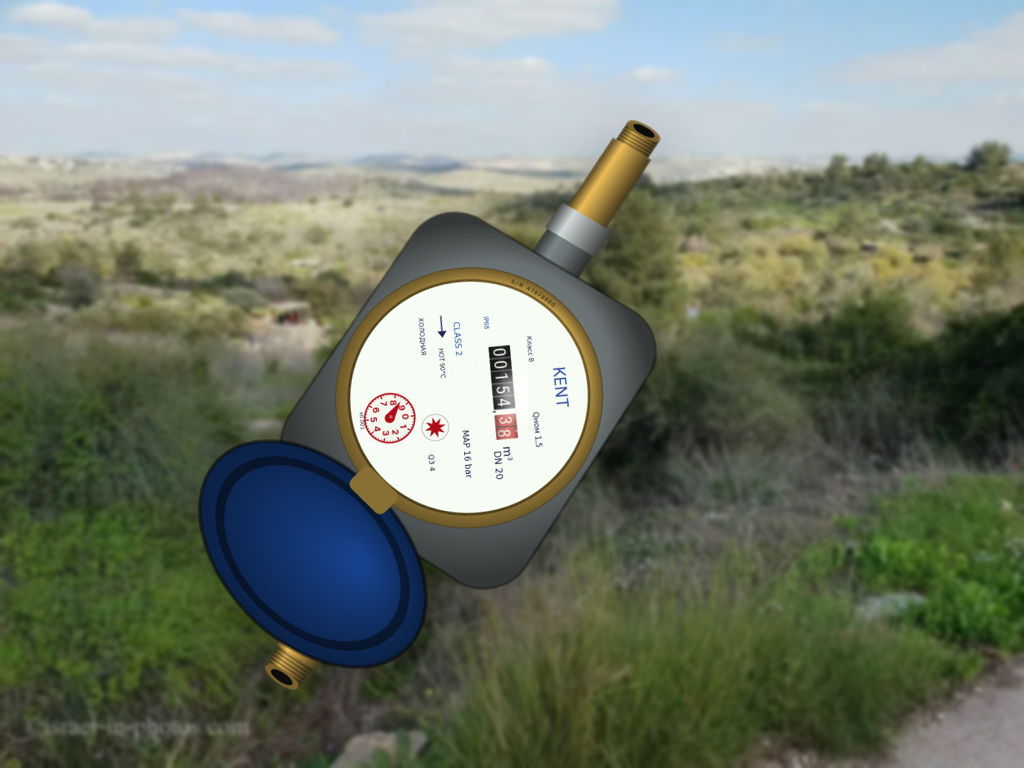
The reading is 154.378
